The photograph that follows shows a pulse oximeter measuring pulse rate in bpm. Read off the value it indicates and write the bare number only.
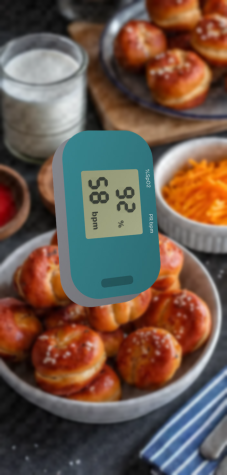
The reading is 58
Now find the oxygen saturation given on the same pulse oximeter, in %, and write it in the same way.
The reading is 92
